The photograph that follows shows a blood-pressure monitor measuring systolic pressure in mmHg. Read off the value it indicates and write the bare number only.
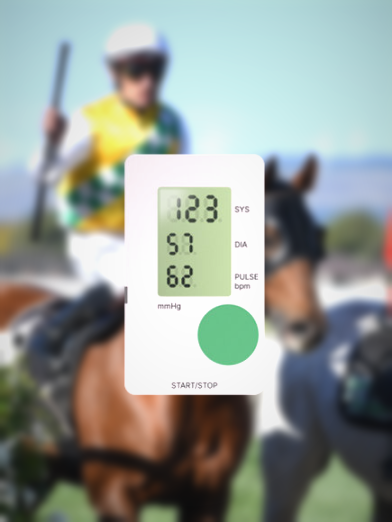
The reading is 123
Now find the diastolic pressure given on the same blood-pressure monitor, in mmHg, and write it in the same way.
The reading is 57
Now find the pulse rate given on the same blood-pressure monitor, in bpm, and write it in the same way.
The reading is 62
